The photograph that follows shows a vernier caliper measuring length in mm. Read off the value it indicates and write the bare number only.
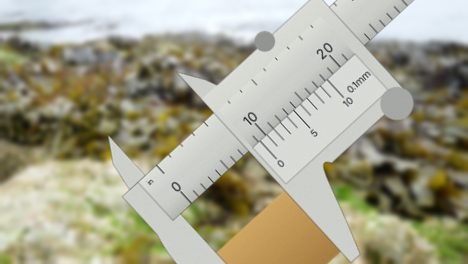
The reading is 9.2
